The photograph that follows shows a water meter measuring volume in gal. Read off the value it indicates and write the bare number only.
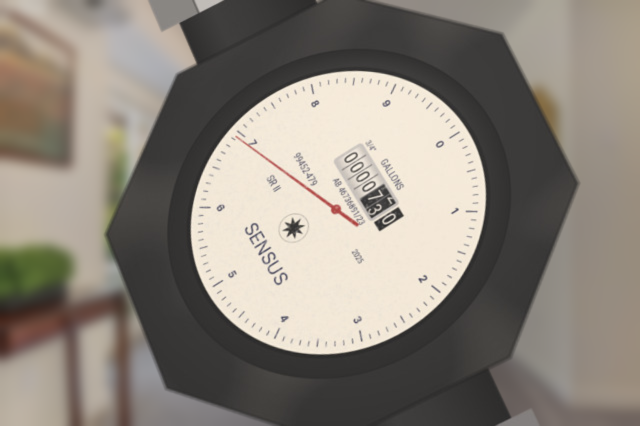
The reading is 726.9
